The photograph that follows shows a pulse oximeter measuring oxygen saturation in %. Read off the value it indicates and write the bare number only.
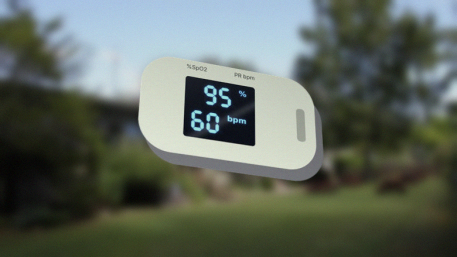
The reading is 95
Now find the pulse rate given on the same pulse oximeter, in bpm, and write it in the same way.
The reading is 60
